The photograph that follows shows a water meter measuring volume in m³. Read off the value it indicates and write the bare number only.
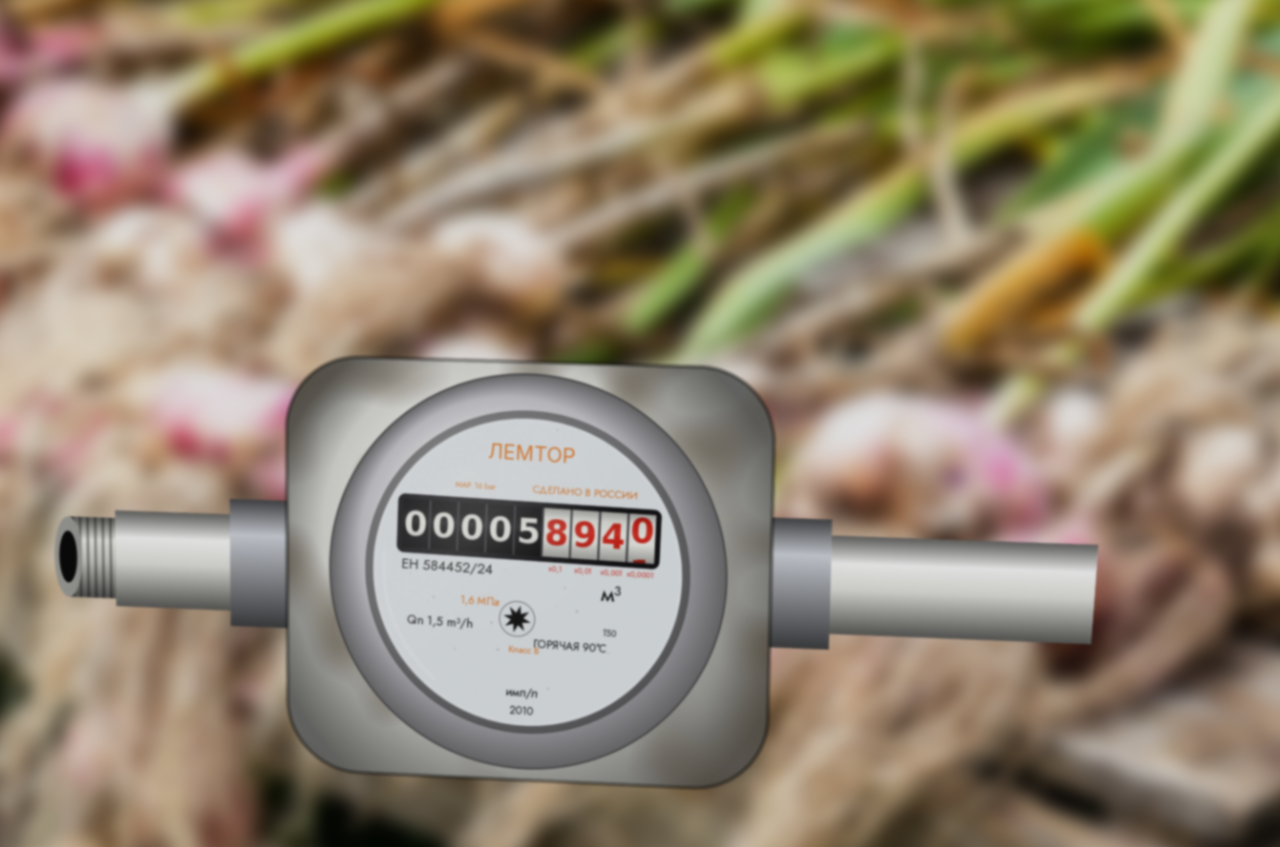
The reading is 5.8940
